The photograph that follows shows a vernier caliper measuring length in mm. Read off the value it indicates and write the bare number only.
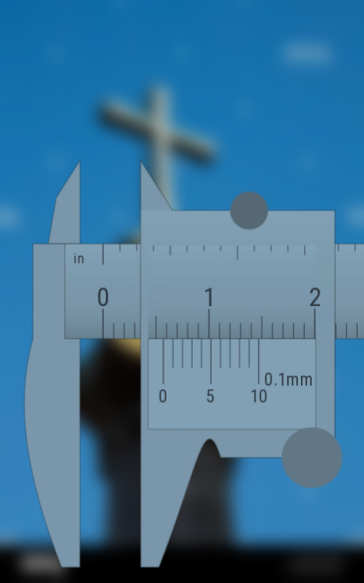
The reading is 5.7
